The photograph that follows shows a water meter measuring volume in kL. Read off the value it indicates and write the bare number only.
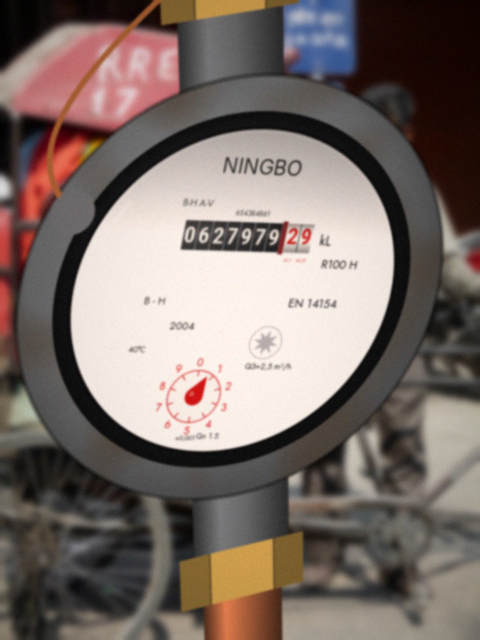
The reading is 627979.290
